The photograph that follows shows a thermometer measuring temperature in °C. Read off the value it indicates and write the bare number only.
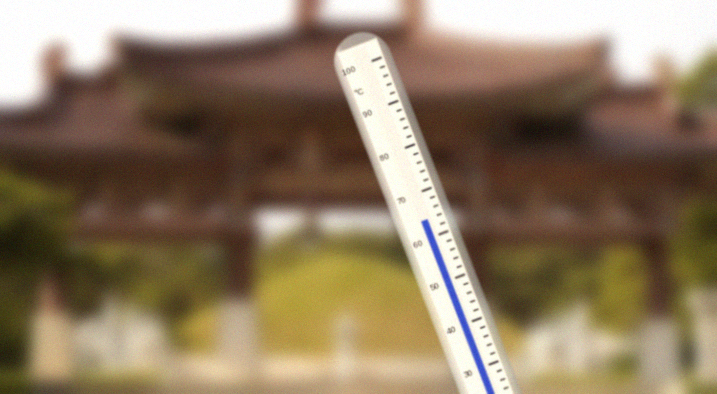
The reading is 64
